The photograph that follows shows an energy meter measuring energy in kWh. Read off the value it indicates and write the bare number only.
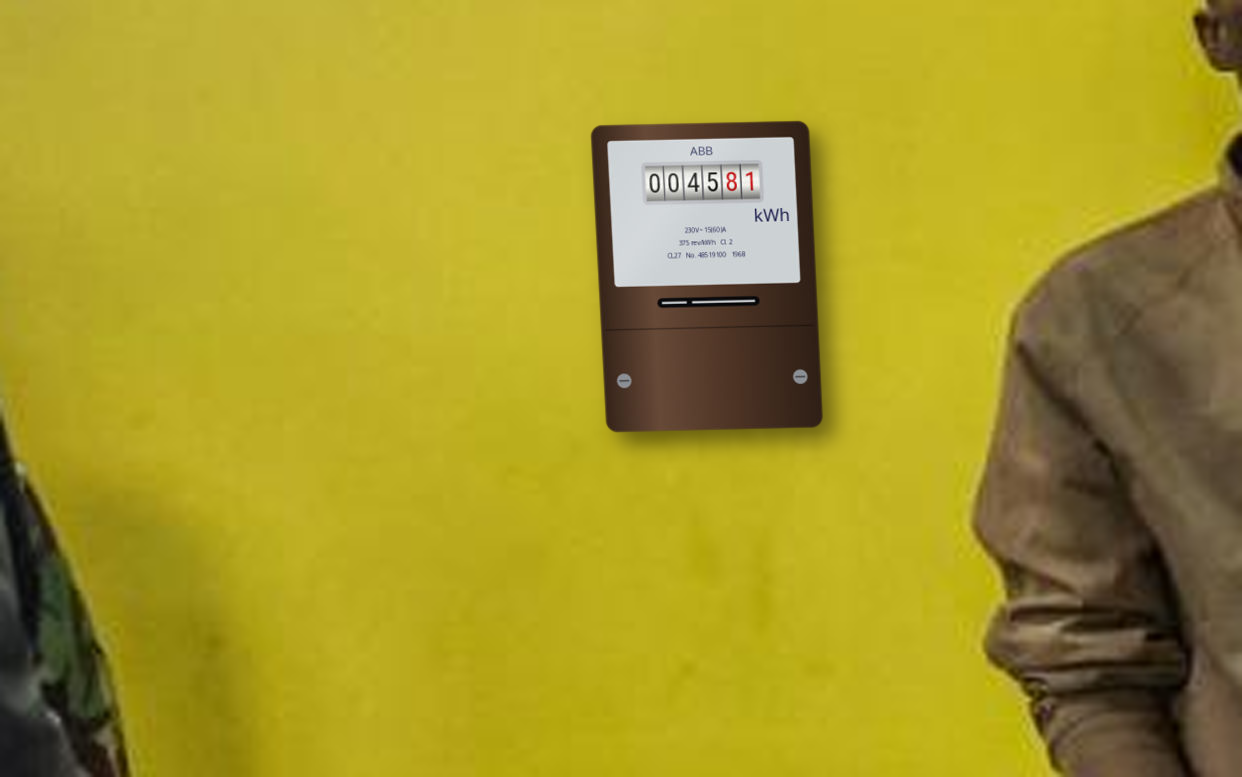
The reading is 45.81
